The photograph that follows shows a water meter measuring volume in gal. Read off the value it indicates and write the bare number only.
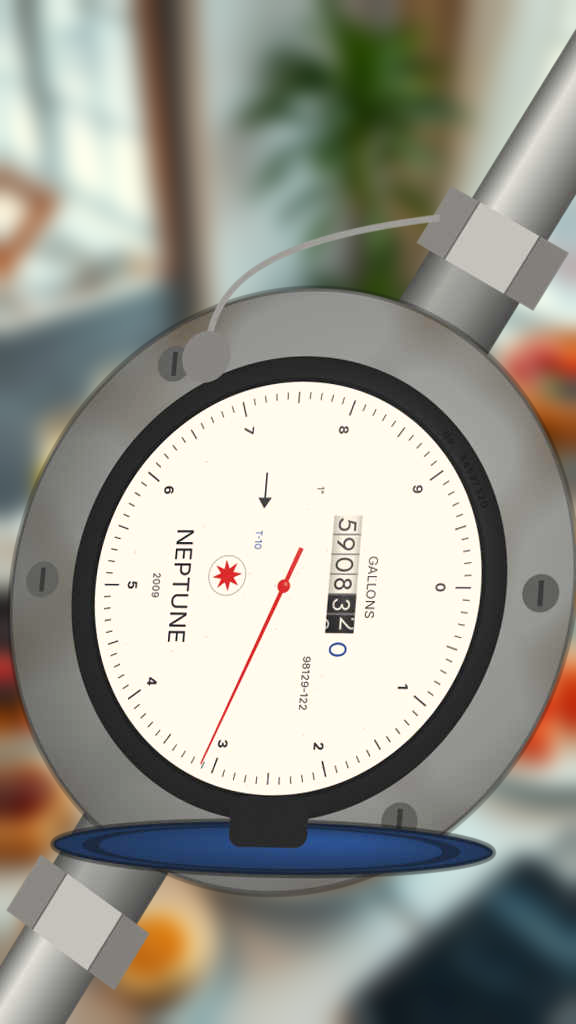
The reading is 5908323.1
